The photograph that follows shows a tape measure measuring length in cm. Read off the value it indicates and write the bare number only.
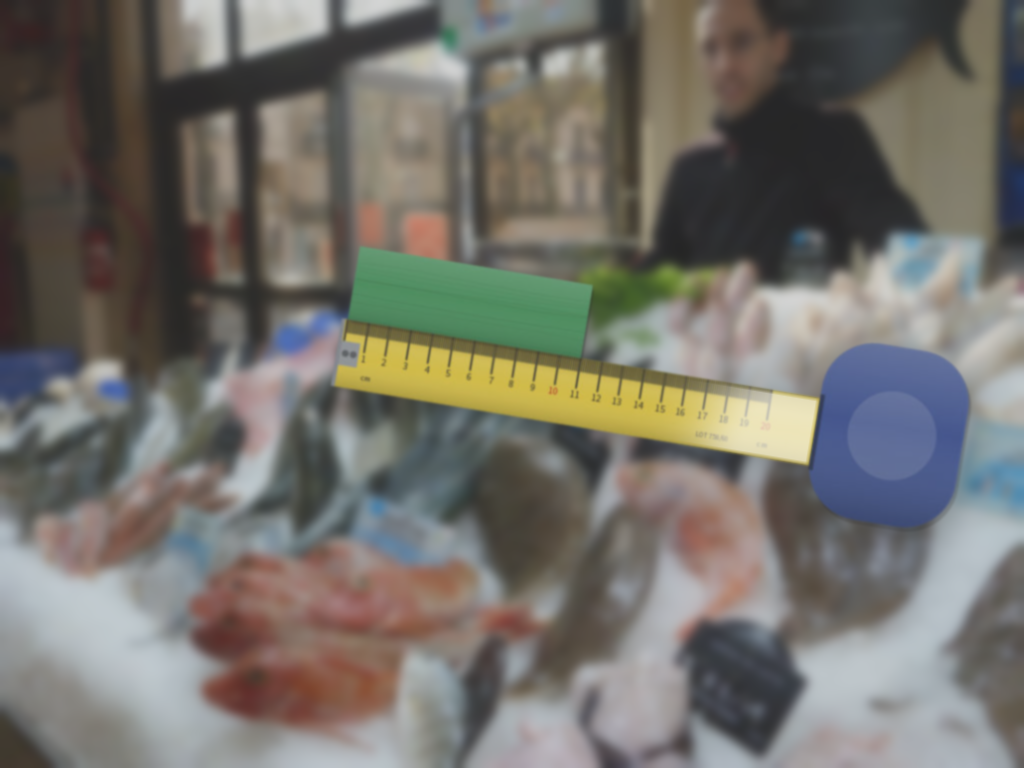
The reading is 11
